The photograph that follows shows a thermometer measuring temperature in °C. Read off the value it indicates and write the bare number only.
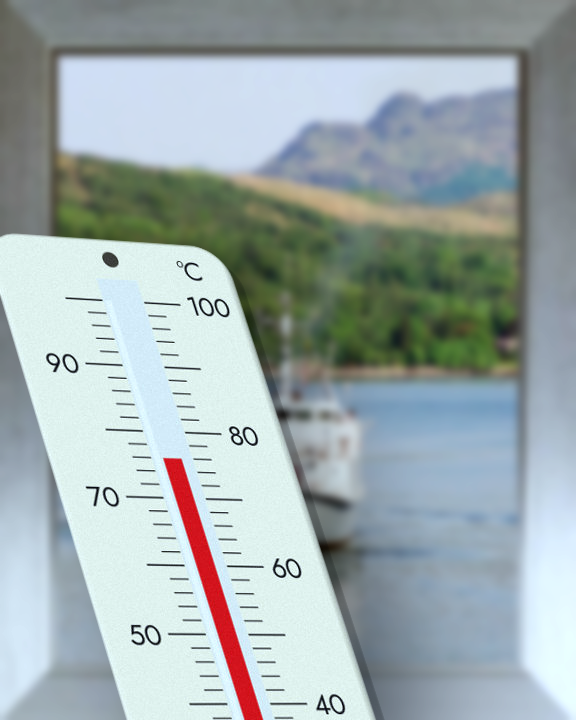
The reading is 76
